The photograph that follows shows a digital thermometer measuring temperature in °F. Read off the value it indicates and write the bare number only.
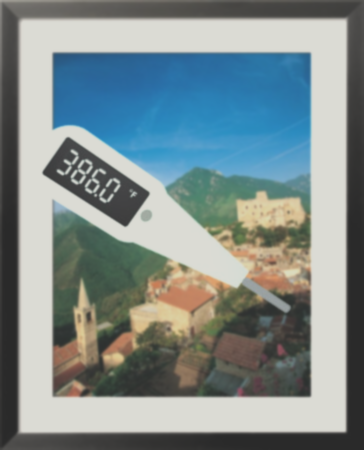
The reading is 386.0
